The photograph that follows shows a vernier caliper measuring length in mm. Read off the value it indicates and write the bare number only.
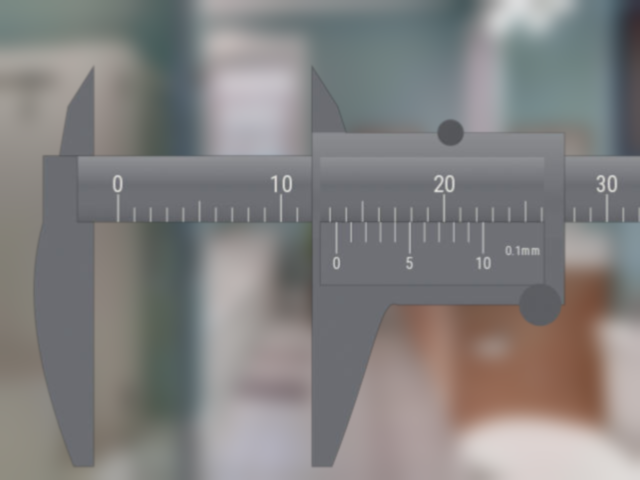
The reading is 13.4
